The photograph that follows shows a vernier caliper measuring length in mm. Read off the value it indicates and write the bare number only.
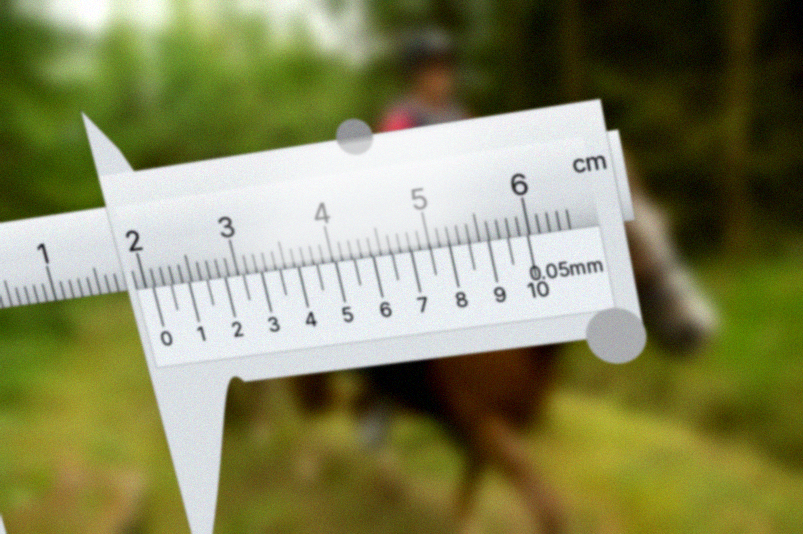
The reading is 20.8
